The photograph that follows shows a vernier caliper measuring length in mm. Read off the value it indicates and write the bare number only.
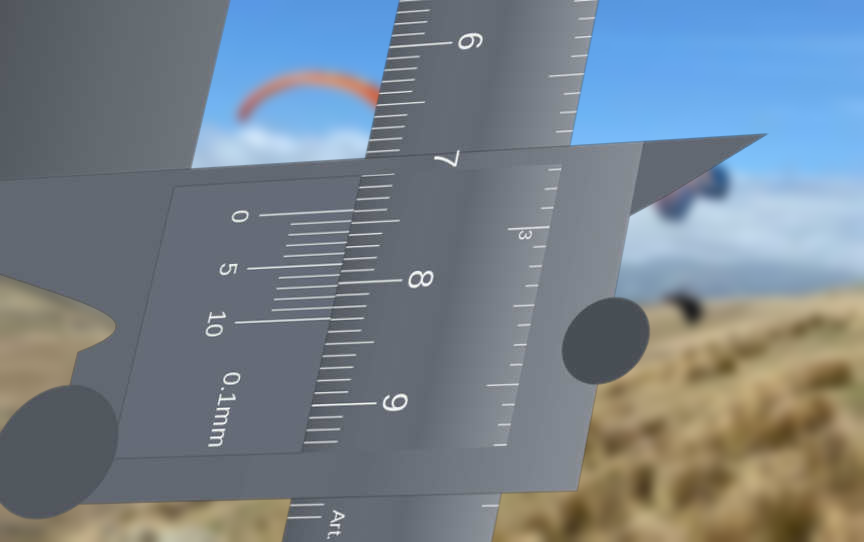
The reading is 73.9
